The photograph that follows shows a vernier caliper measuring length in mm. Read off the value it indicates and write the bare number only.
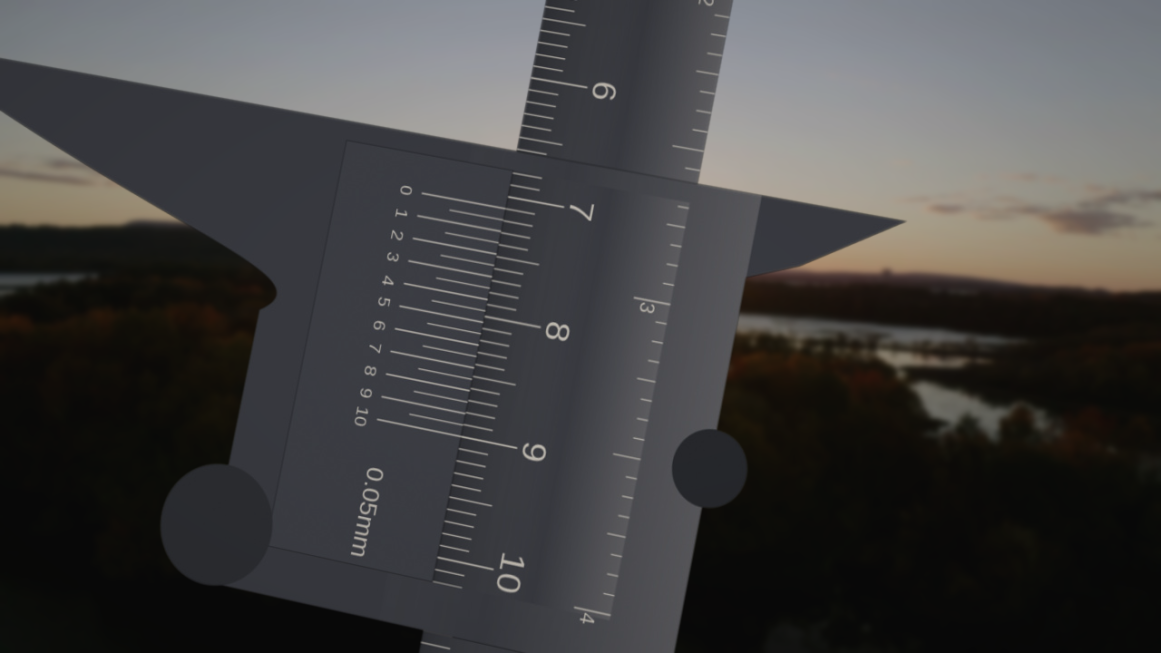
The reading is 71.0
